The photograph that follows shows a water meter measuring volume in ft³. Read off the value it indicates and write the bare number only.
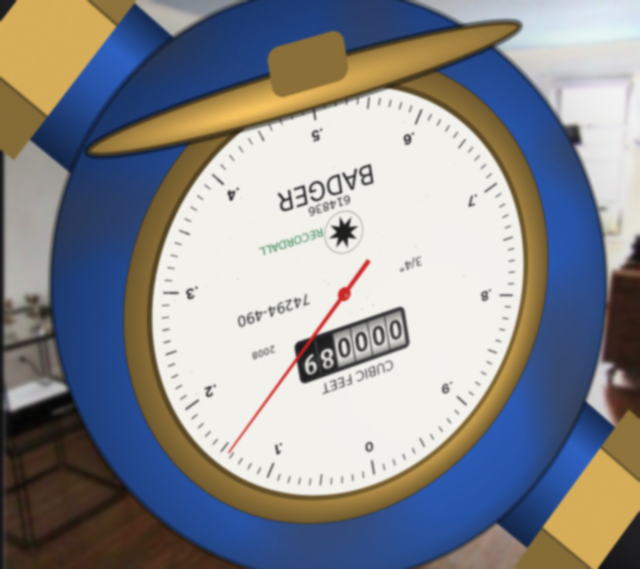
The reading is 89.14
